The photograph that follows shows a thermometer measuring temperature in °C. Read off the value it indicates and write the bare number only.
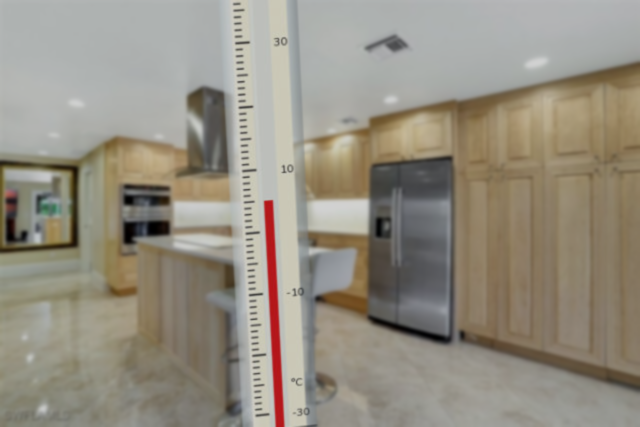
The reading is 5
